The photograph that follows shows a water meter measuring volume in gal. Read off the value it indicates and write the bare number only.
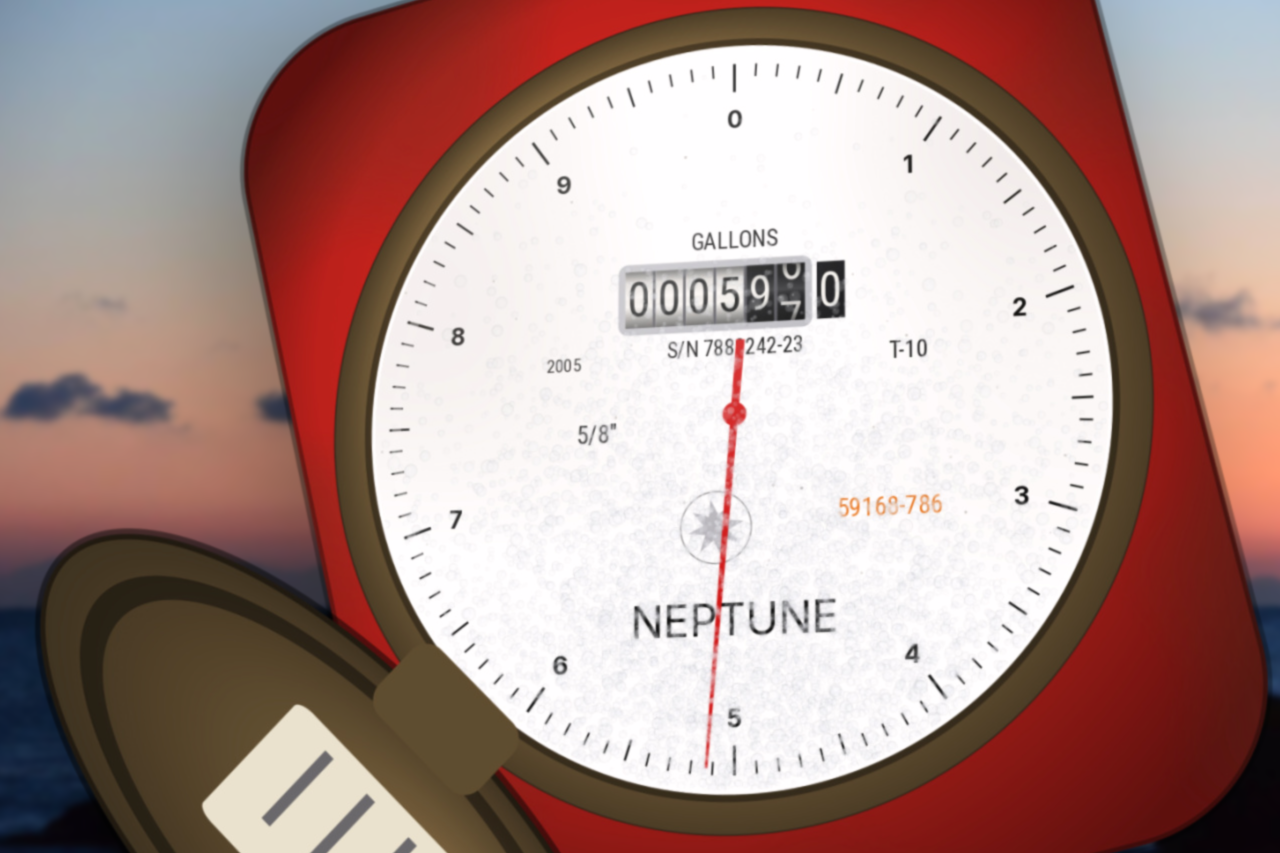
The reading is 5965.1
